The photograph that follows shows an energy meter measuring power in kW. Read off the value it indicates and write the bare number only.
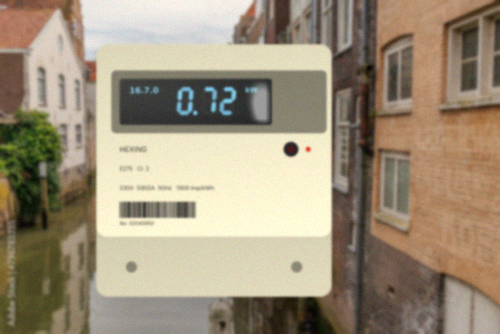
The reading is 0.72
